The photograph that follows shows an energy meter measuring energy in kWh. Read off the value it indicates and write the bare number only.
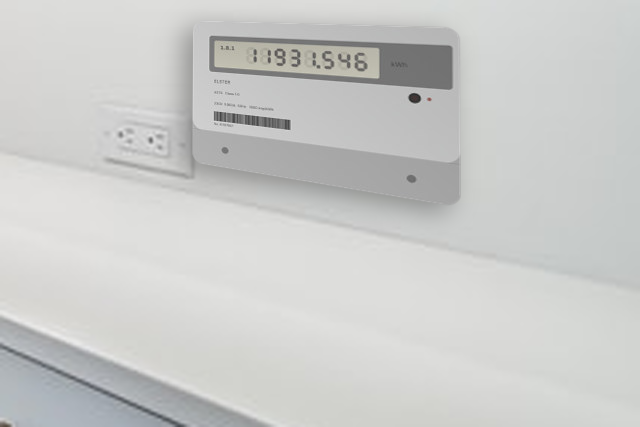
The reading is 11931.546
